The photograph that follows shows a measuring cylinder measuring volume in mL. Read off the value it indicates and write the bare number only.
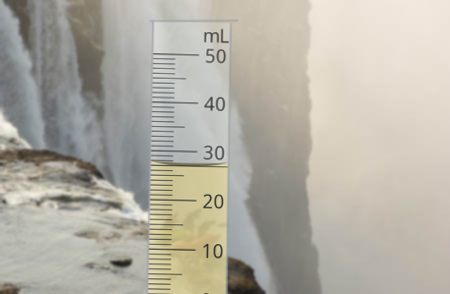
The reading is 27
